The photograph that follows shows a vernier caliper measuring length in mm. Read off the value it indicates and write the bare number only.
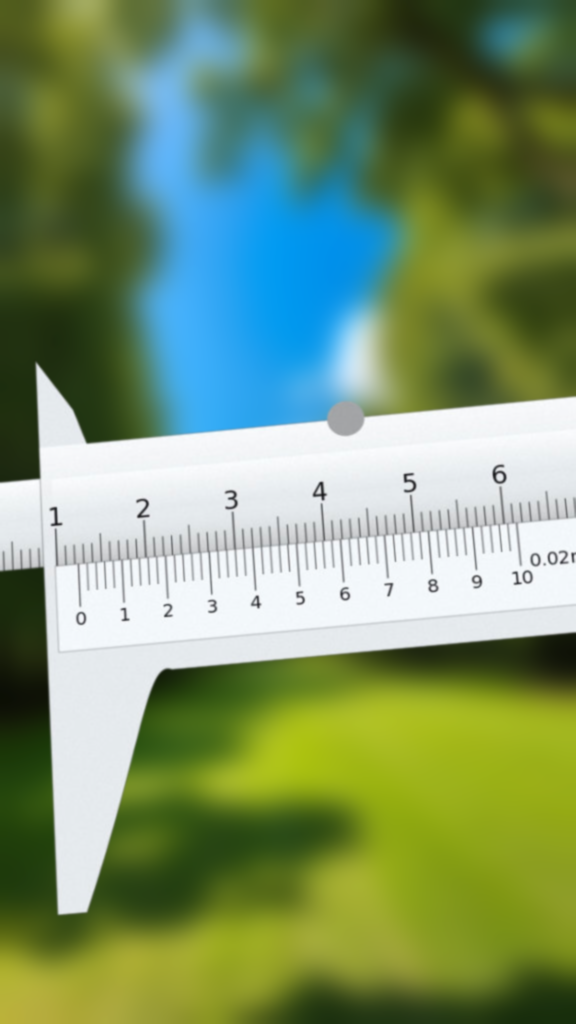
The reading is 12.4
